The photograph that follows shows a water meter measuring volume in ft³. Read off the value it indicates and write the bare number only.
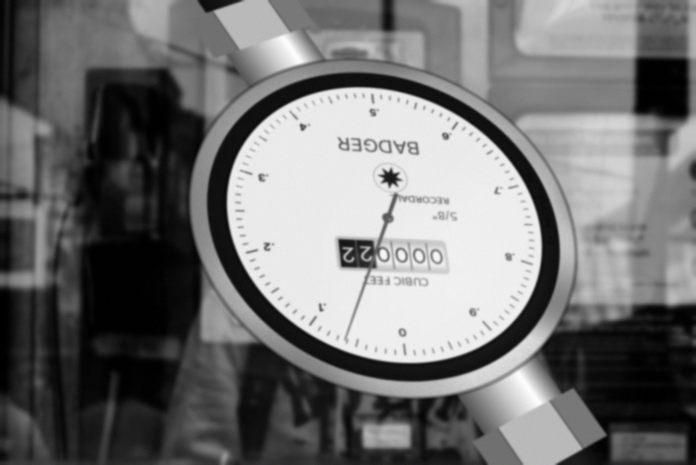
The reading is 22.06
